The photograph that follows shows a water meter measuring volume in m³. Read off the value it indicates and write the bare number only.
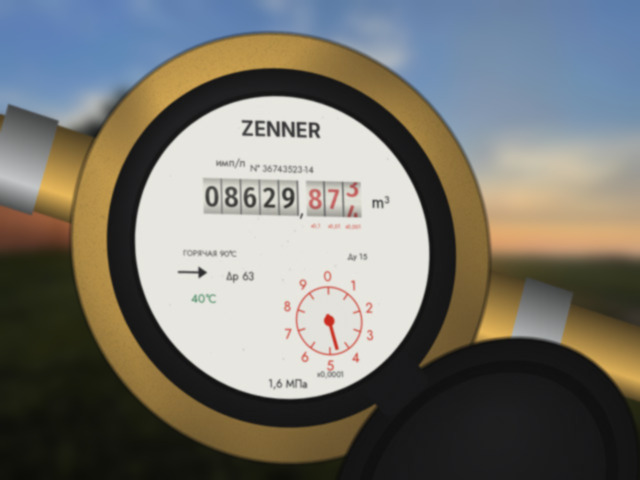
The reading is 8629.8734
